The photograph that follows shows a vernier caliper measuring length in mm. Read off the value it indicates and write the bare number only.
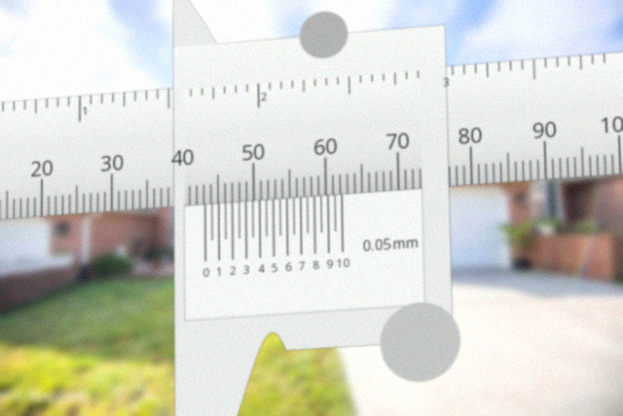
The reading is 43.2
